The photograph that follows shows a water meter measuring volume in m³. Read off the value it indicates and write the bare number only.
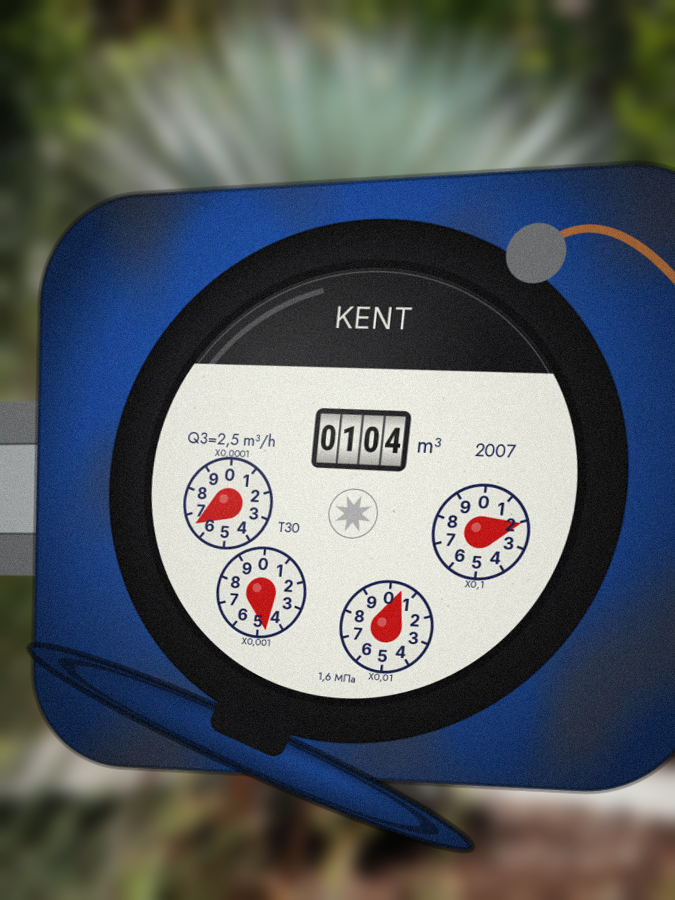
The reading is 104.2046
